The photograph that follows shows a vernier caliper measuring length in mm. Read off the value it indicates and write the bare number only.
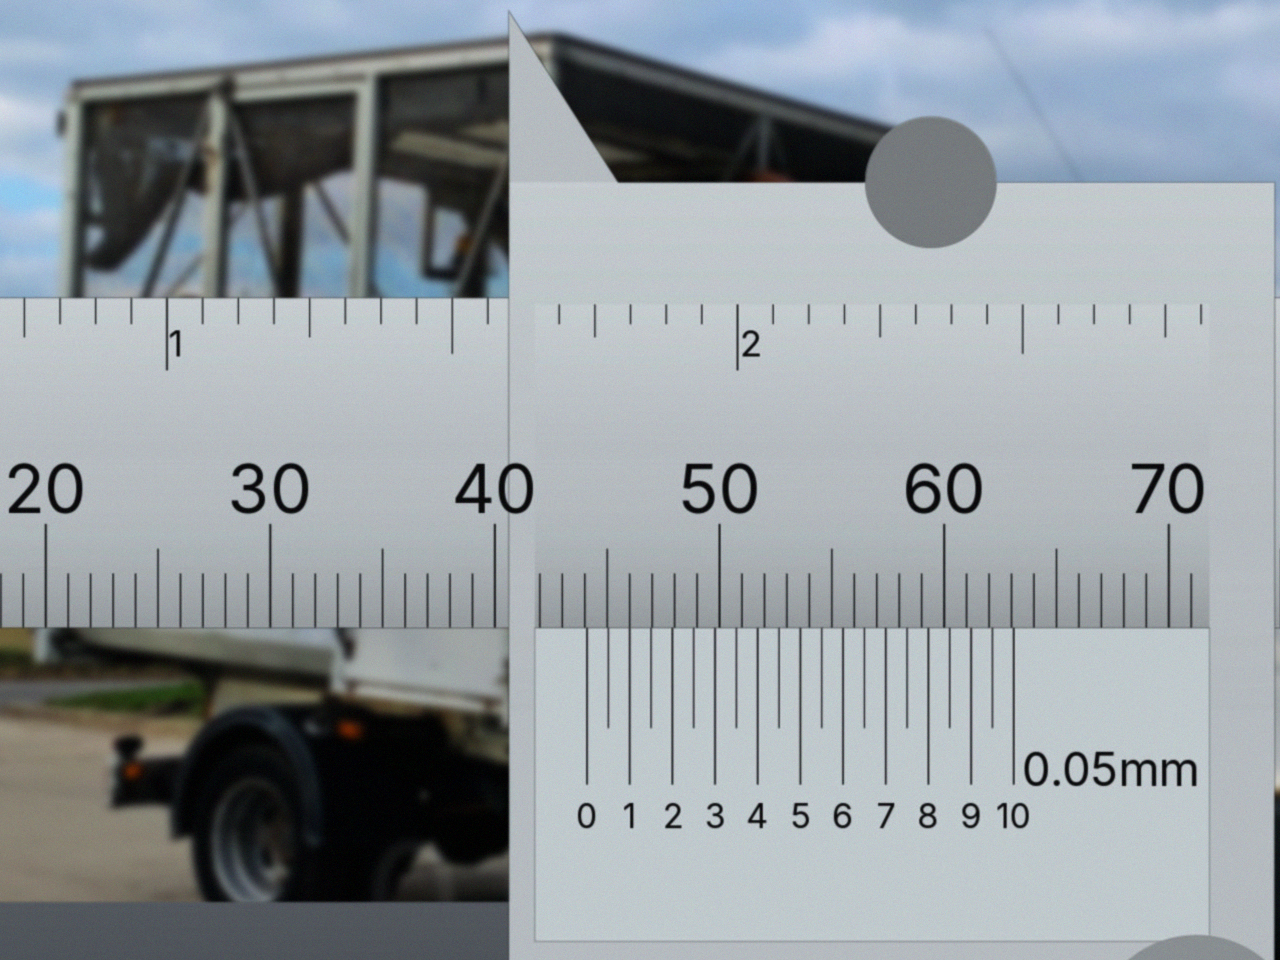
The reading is 44.1
